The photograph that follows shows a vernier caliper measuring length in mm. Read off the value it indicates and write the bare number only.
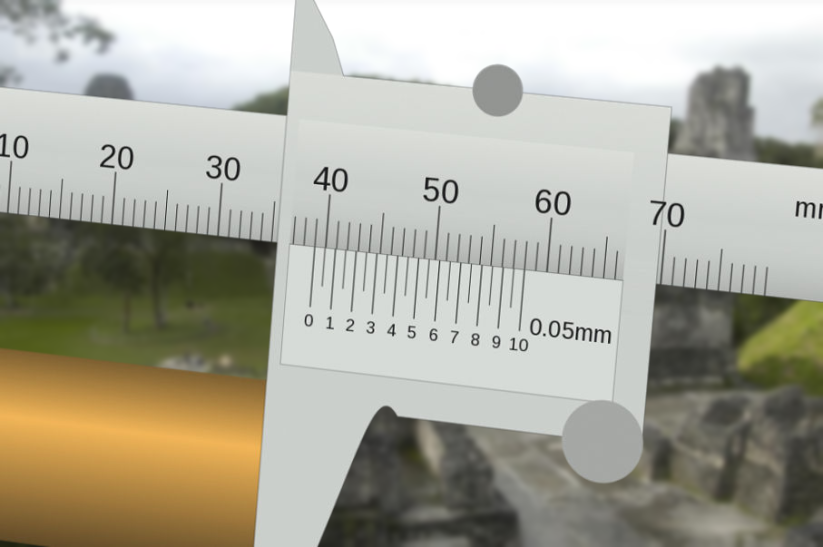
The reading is 39.0
